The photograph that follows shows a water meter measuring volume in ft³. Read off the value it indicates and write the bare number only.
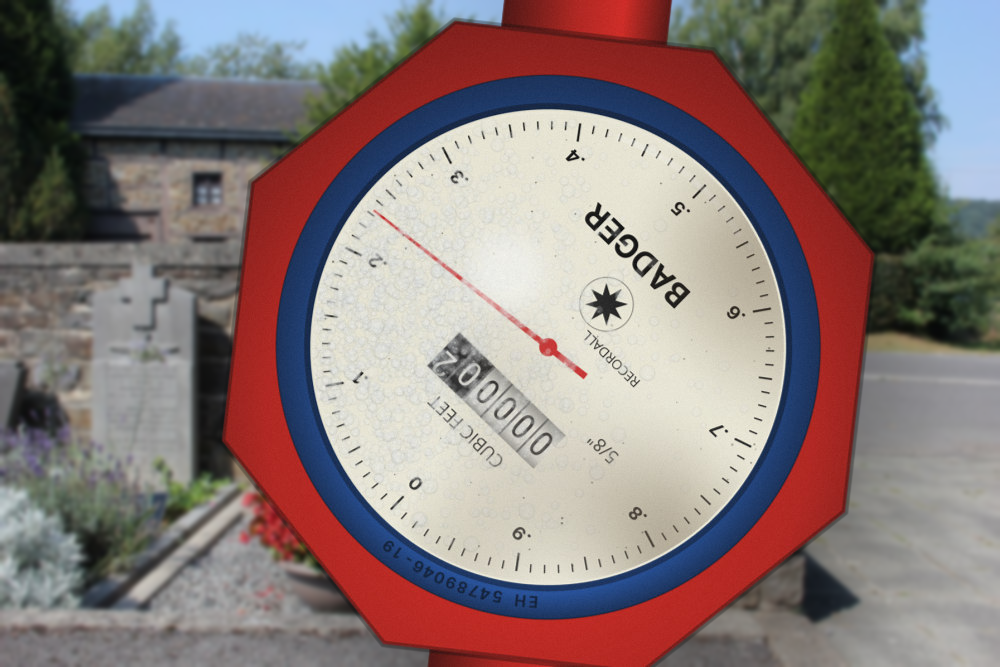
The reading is 2.23
